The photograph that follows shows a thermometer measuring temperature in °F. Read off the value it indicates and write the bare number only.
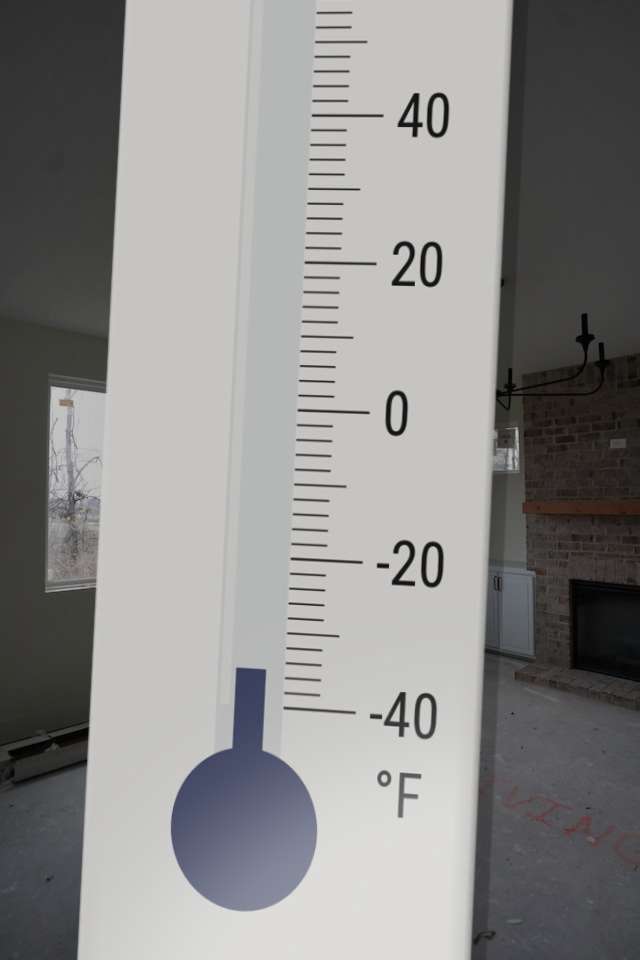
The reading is -35
